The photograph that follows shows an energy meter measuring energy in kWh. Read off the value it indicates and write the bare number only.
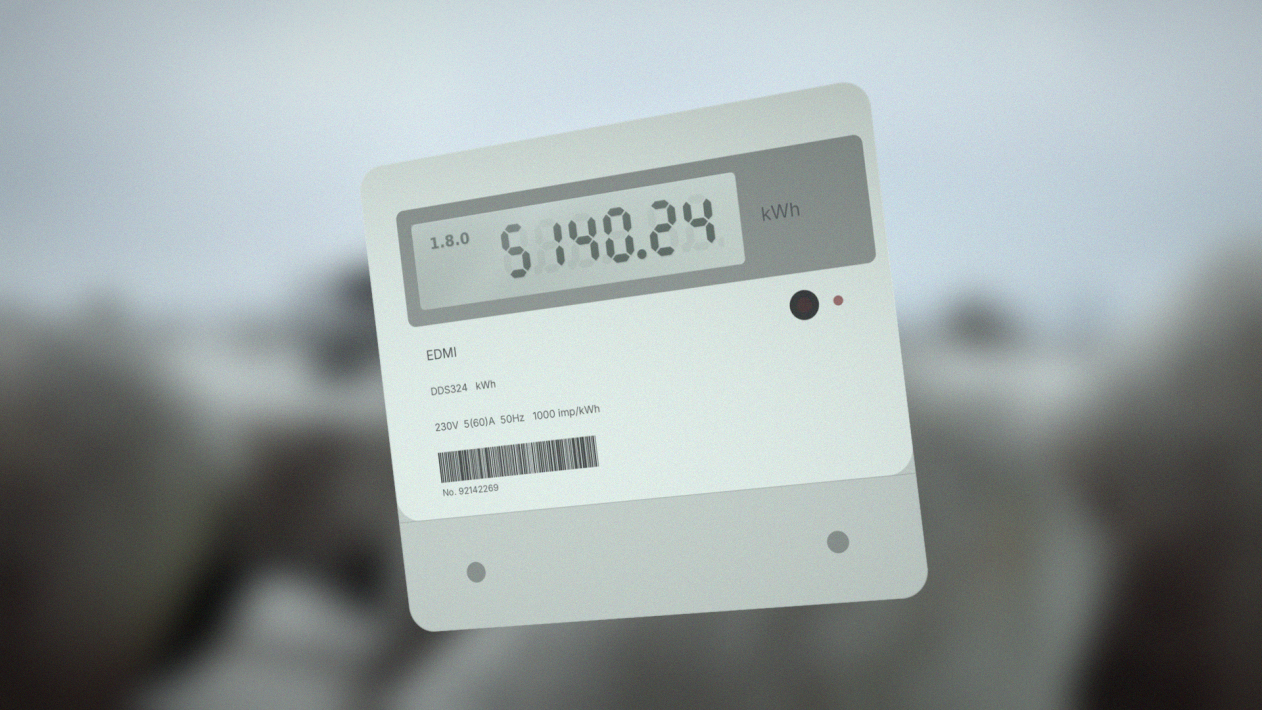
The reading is 5140.24
